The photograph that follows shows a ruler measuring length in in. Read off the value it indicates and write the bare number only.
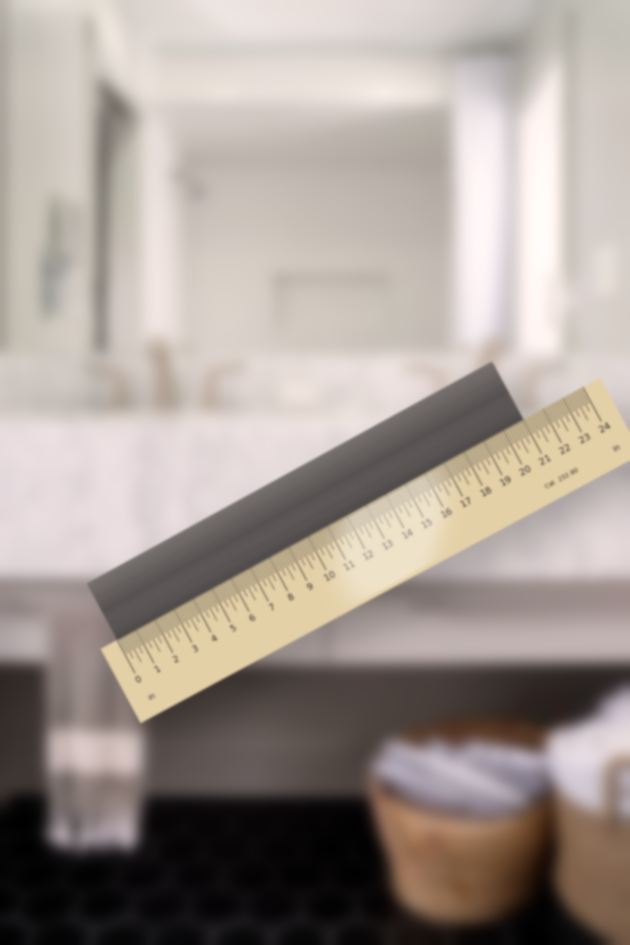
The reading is 21
